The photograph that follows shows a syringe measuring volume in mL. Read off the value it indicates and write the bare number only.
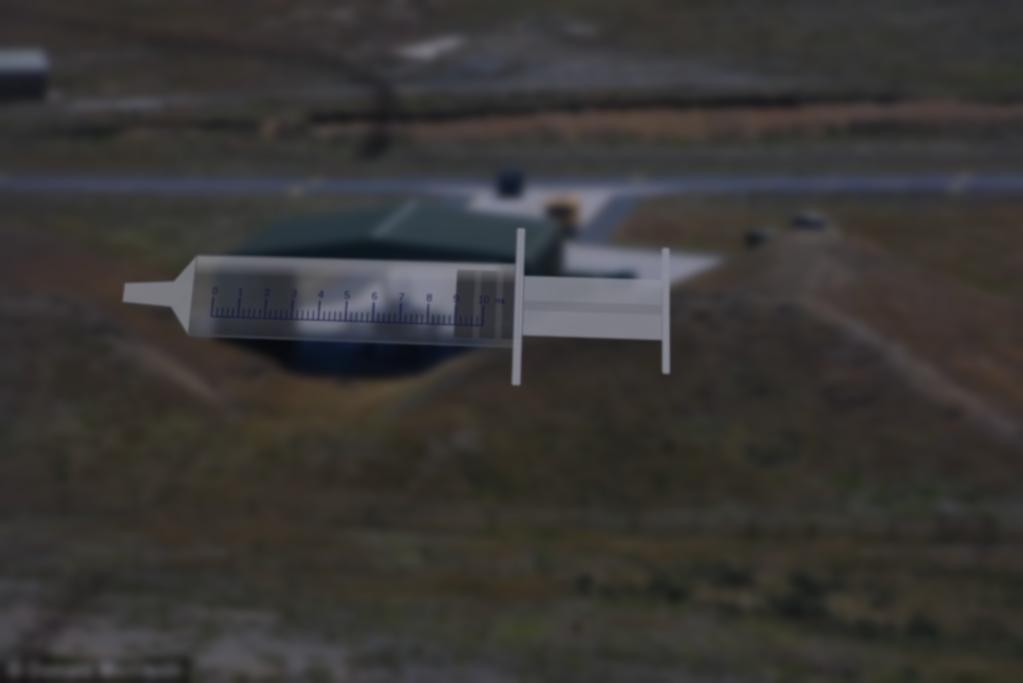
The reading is 9
